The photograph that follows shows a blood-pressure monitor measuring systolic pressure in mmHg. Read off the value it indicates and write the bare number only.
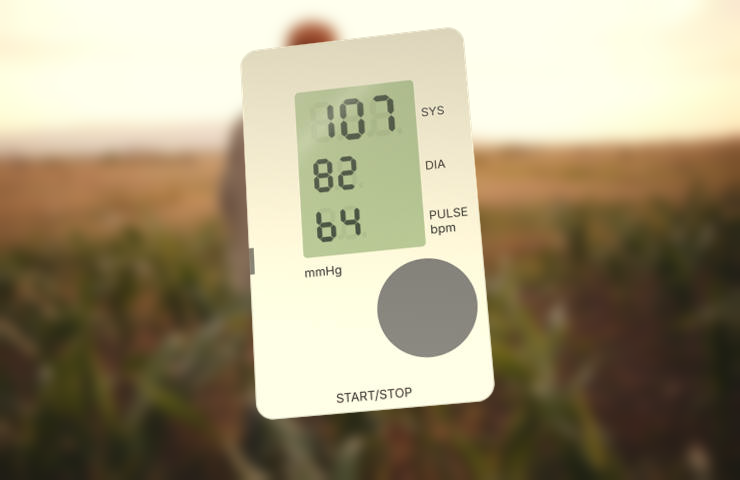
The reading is 107
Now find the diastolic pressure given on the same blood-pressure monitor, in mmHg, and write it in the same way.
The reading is 82
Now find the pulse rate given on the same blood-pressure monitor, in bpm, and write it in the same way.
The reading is 64
